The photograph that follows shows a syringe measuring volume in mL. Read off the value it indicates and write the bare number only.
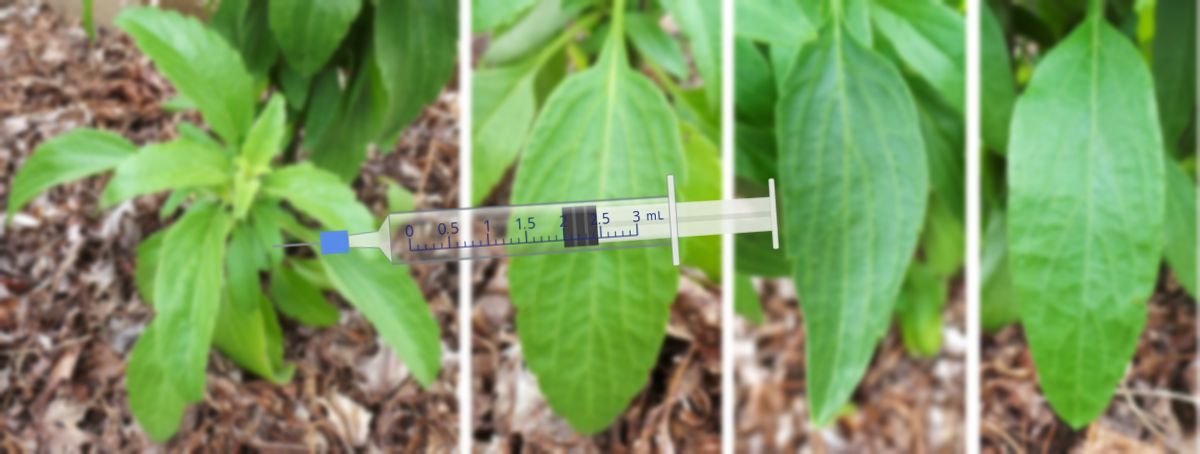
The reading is 2
